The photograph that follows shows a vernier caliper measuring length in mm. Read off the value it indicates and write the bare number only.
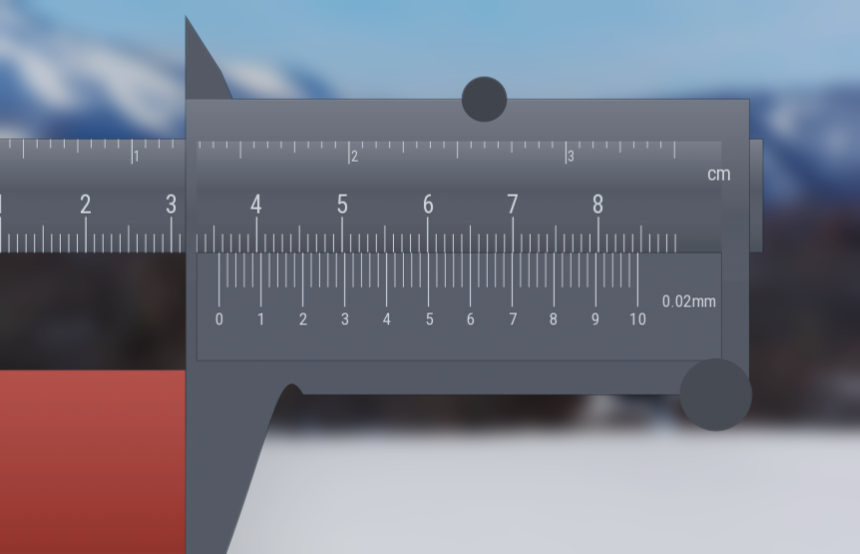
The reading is 35.6
